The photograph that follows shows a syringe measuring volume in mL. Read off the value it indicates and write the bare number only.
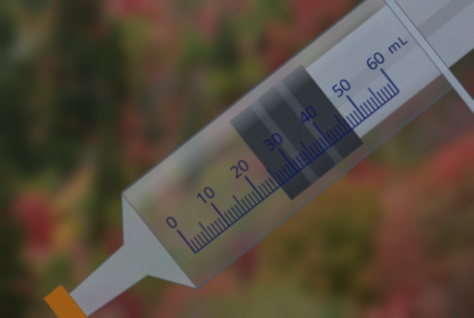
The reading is 25
